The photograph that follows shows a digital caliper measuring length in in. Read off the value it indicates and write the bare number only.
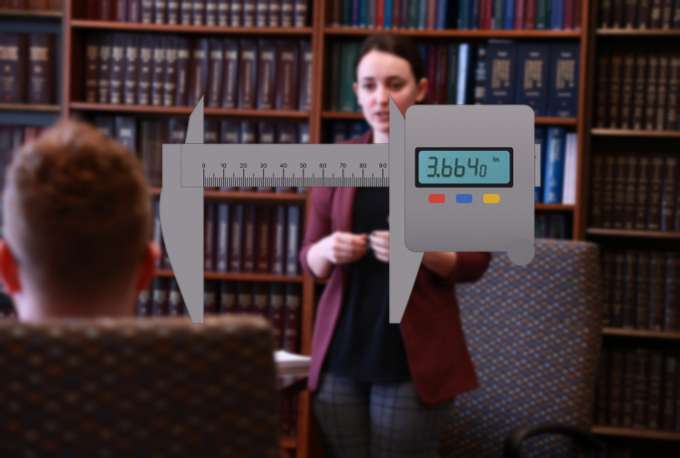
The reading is 3.6640
